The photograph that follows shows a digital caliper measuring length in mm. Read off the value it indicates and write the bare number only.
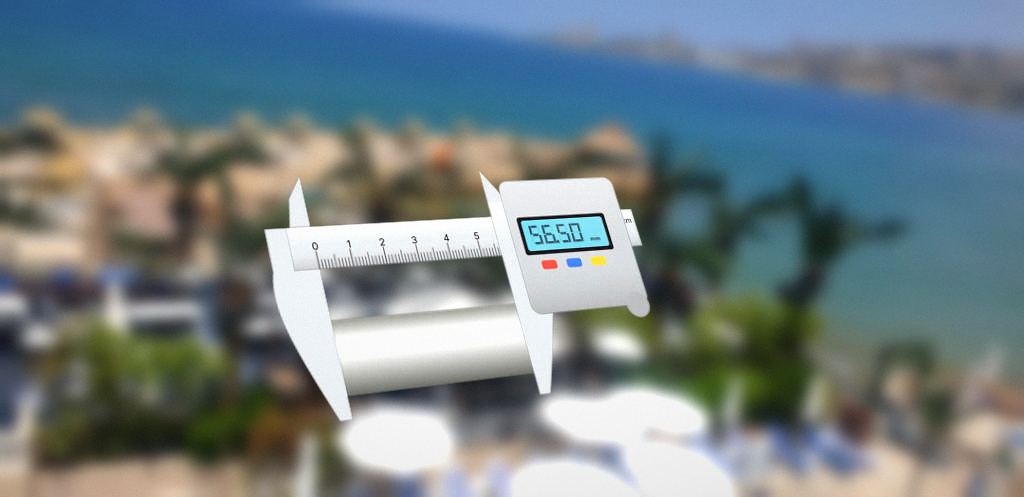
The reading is 56.50
